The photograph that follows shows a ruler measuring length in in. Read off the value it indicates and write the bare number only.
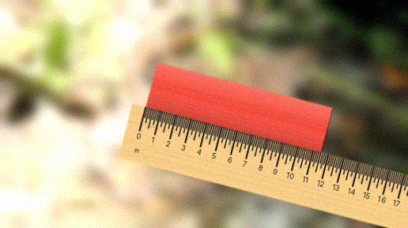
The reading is 11.5
